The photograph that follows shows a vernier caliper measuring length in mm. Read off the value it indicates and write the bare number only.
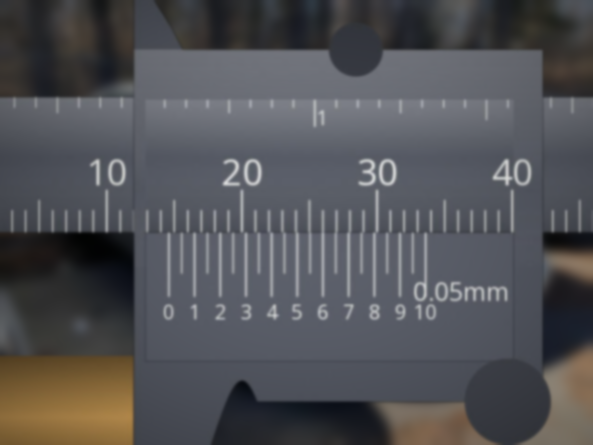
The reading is 14.6
